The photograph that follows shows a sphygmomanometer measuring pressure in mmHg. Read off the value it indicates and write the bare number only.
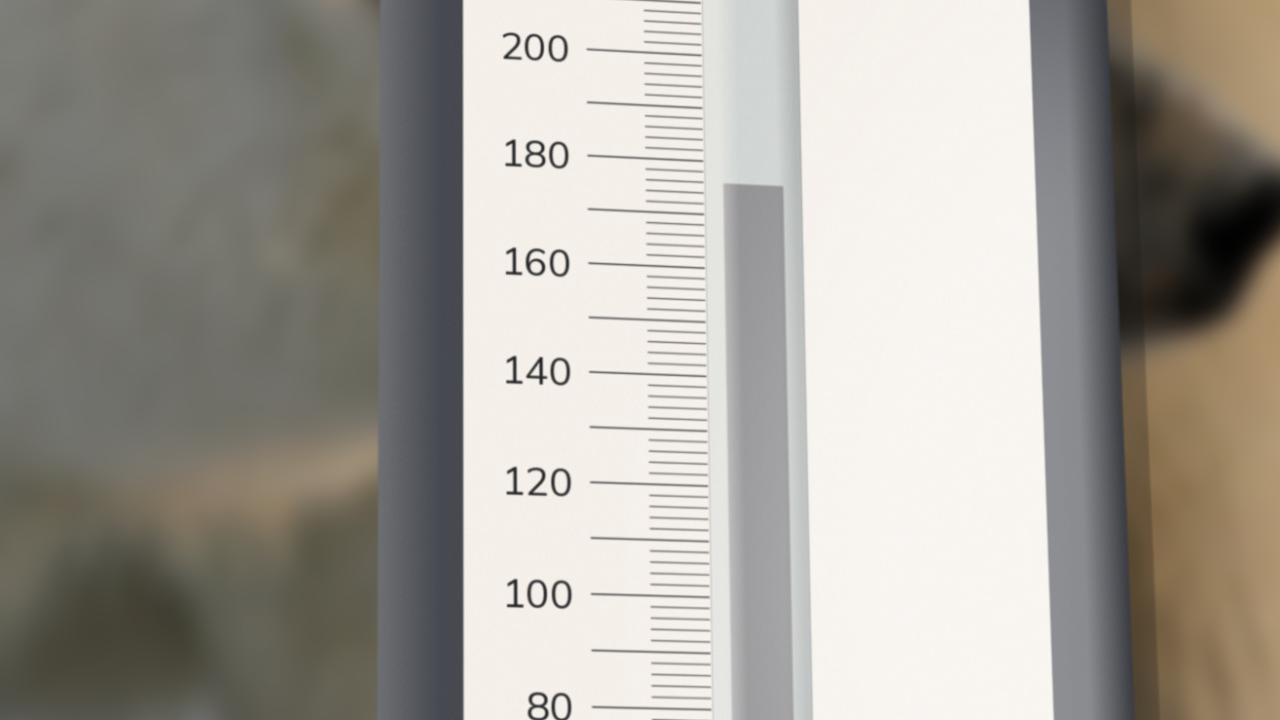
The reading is 176
